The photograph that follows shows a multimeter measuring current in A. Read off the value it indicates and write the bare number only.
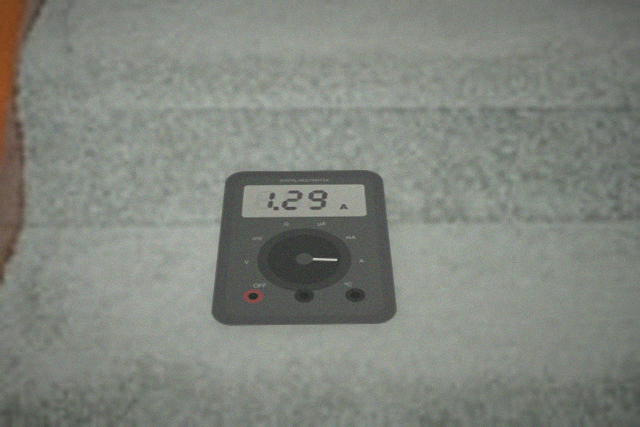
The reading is 1.29
